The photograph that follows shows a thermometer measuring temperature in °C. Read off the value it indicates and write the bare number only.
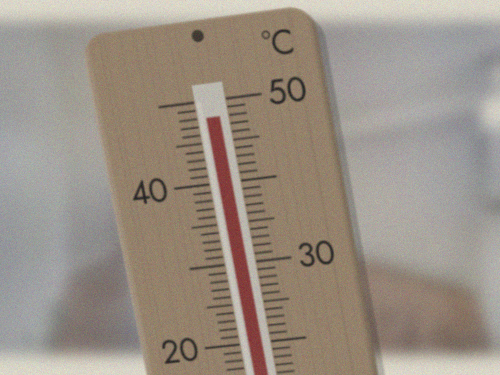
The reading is 48
